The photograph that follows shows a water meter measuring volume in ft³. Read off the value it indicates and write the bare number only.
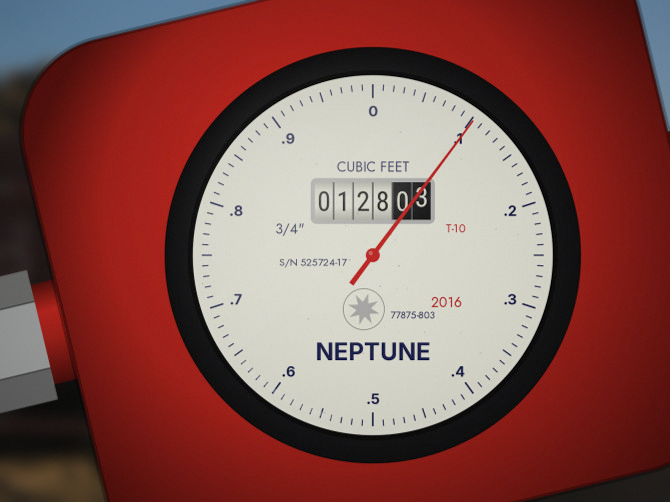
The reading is 12803.10
